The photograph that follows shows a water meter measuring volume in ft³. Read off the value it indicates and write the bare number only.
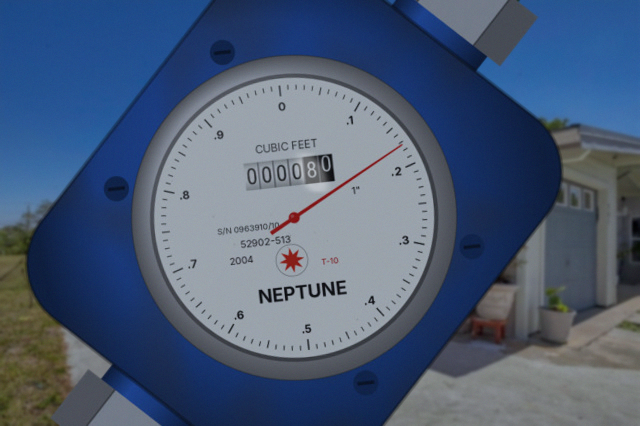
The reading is 80.17
